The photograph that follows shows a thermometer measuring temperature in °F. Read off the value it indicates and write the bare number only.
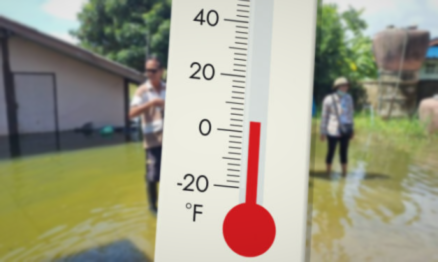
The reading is 4
